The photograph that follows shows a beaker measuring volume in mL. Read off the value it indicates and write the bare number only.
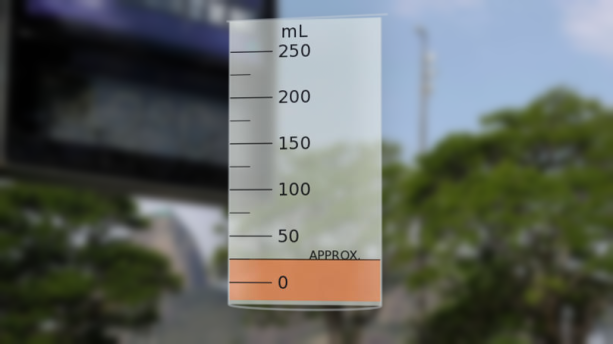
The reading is 25
